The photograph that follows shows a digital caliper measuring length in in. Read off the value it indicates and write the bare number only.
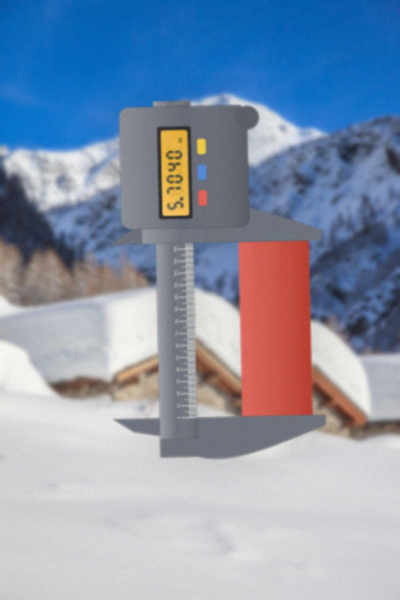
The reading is 5.7040
